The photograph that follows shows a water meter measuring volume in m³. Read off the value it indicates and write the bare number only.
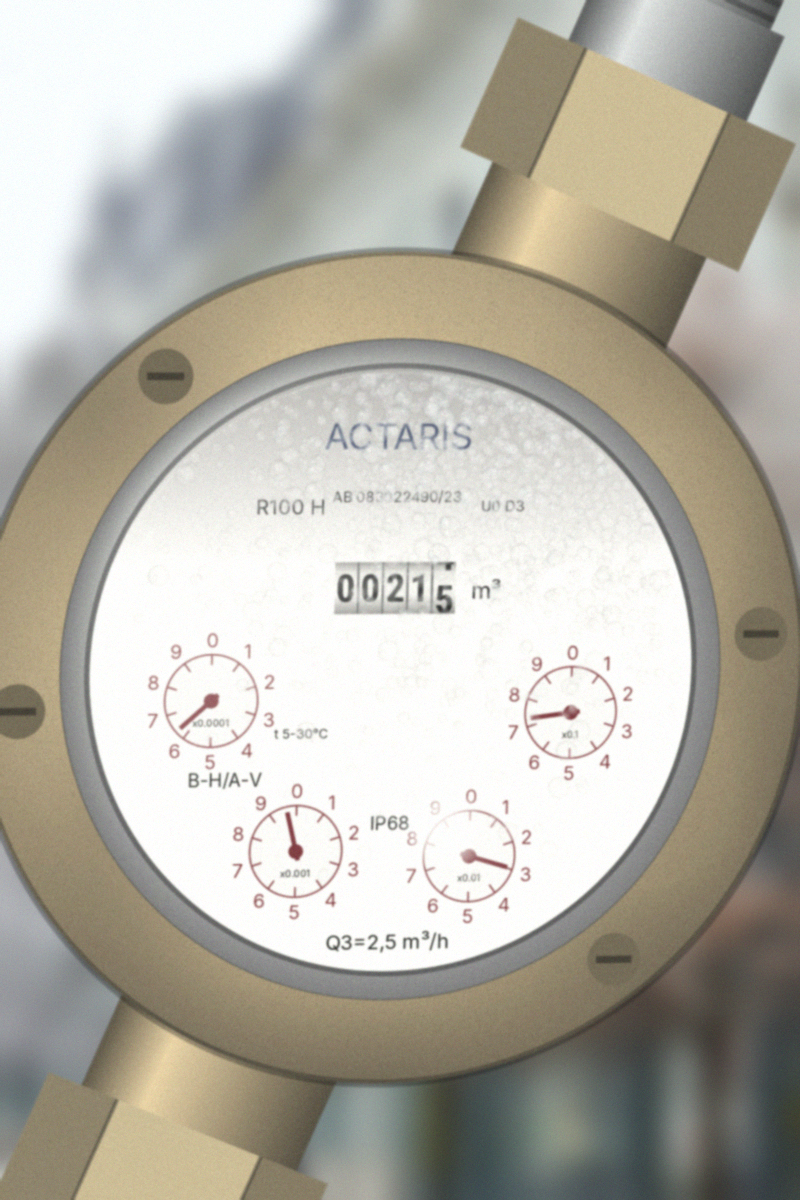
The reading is 214.7296
